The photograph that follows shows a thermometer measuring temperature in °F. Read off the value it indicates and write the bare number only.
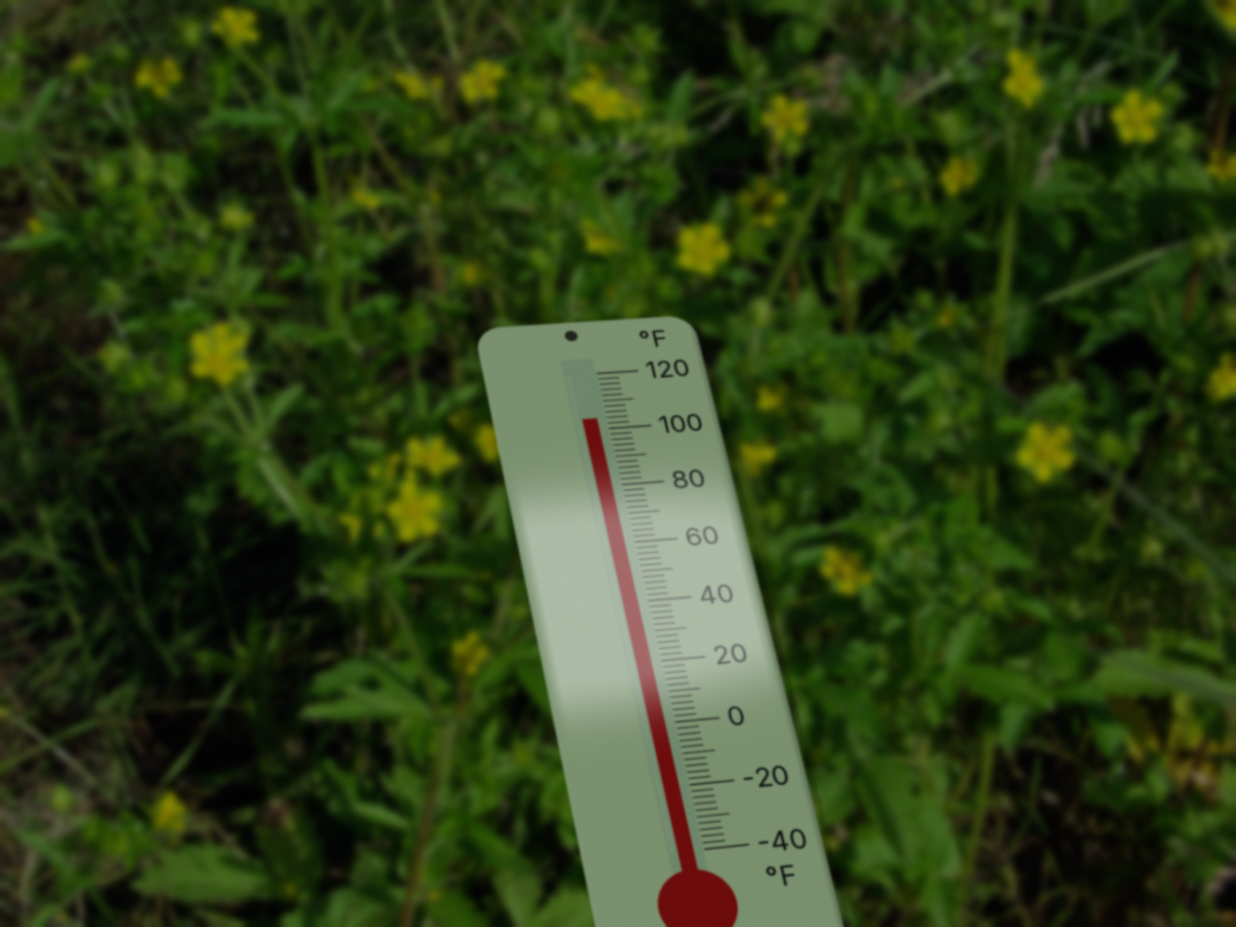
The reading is 104
